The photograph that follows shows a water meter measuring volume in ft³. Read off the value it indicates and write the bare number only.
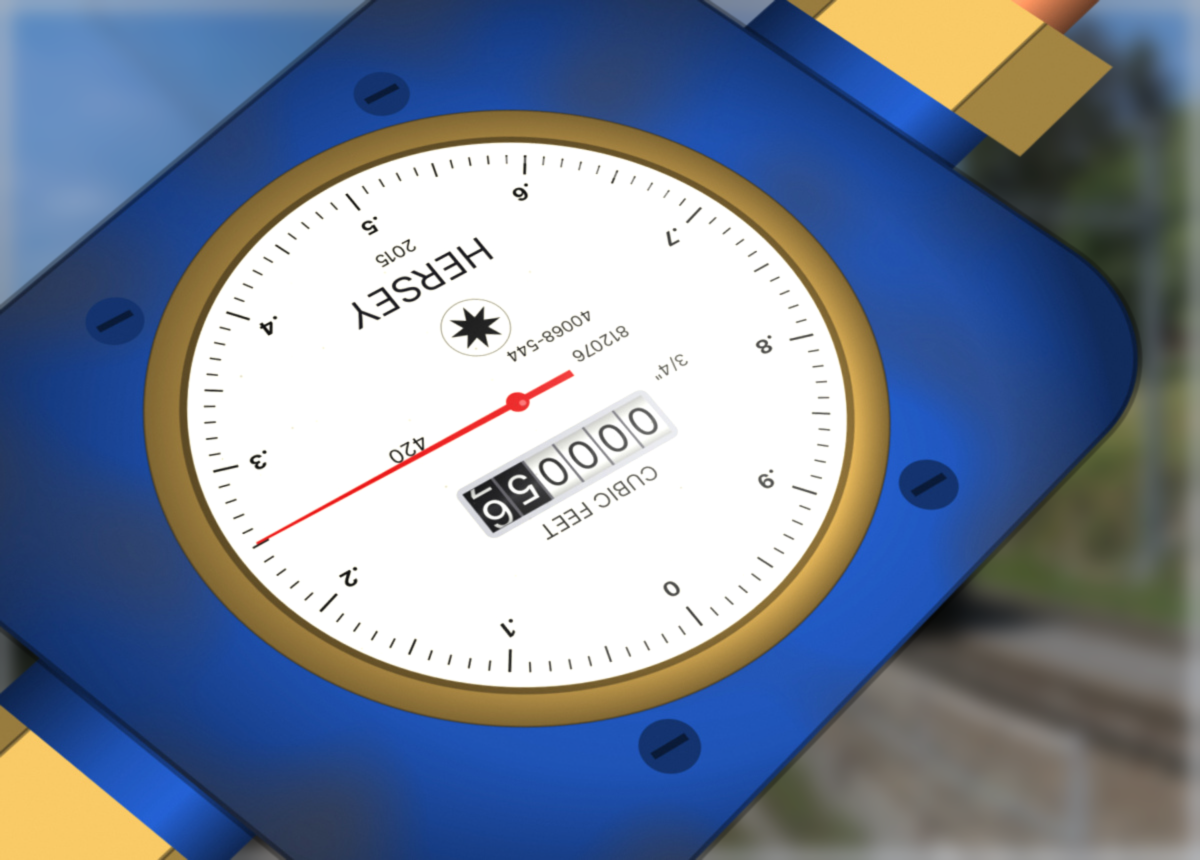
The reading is 56.25
